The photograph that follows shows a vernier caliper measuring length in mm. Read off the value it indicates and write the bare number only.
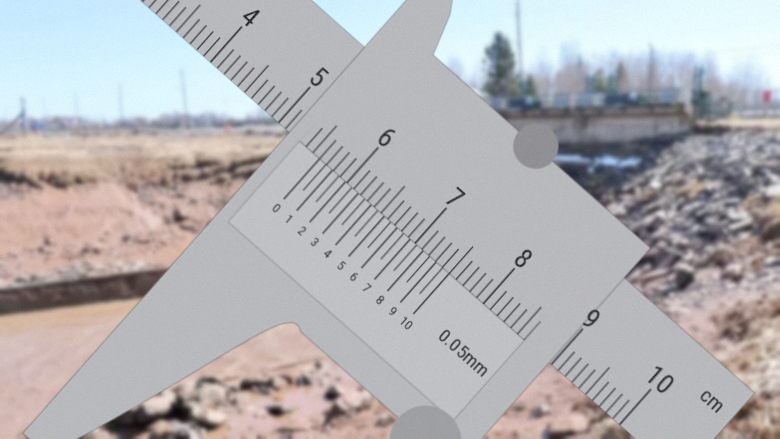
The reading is 56.0
